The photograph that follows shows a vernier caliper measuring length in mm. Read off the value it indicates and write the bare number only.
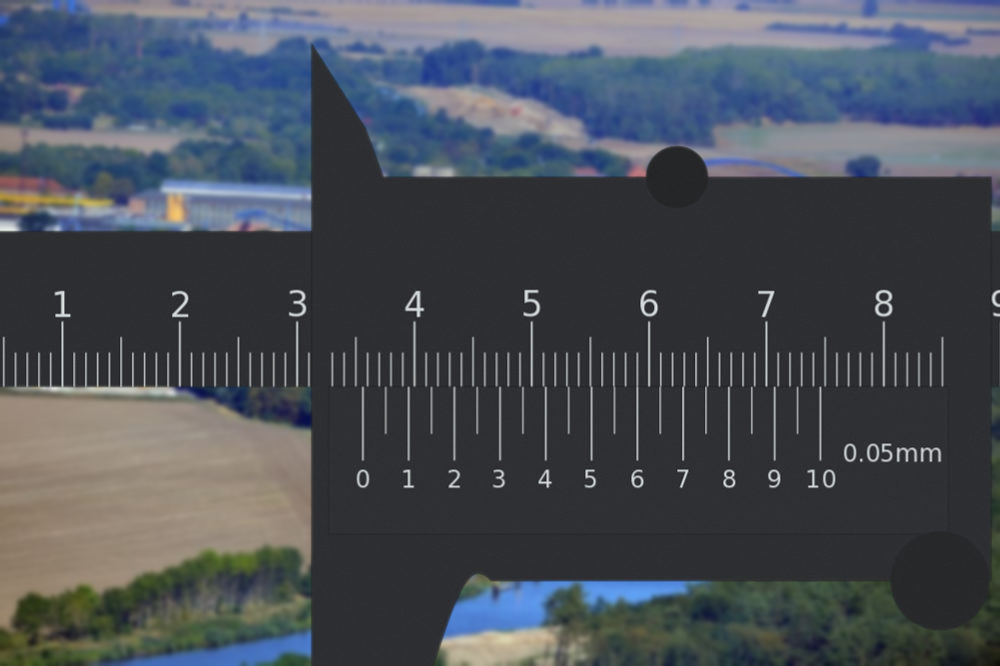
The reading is 35.6
